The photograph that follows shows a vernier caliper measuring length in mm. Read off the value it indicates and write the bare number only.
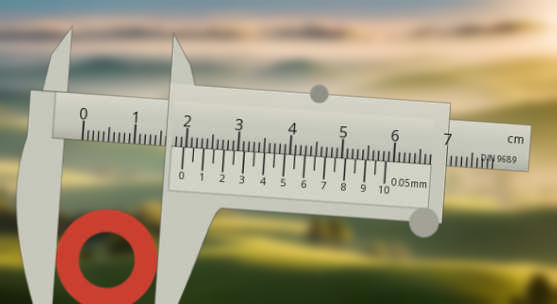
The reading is 19.5
